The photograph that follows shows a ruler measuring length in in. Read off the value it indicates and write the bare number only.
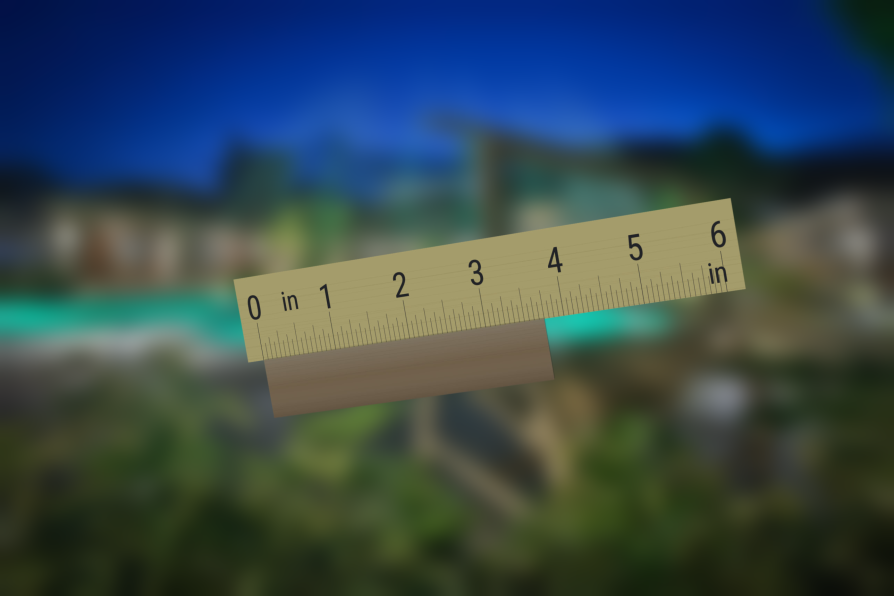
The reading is 3.75
